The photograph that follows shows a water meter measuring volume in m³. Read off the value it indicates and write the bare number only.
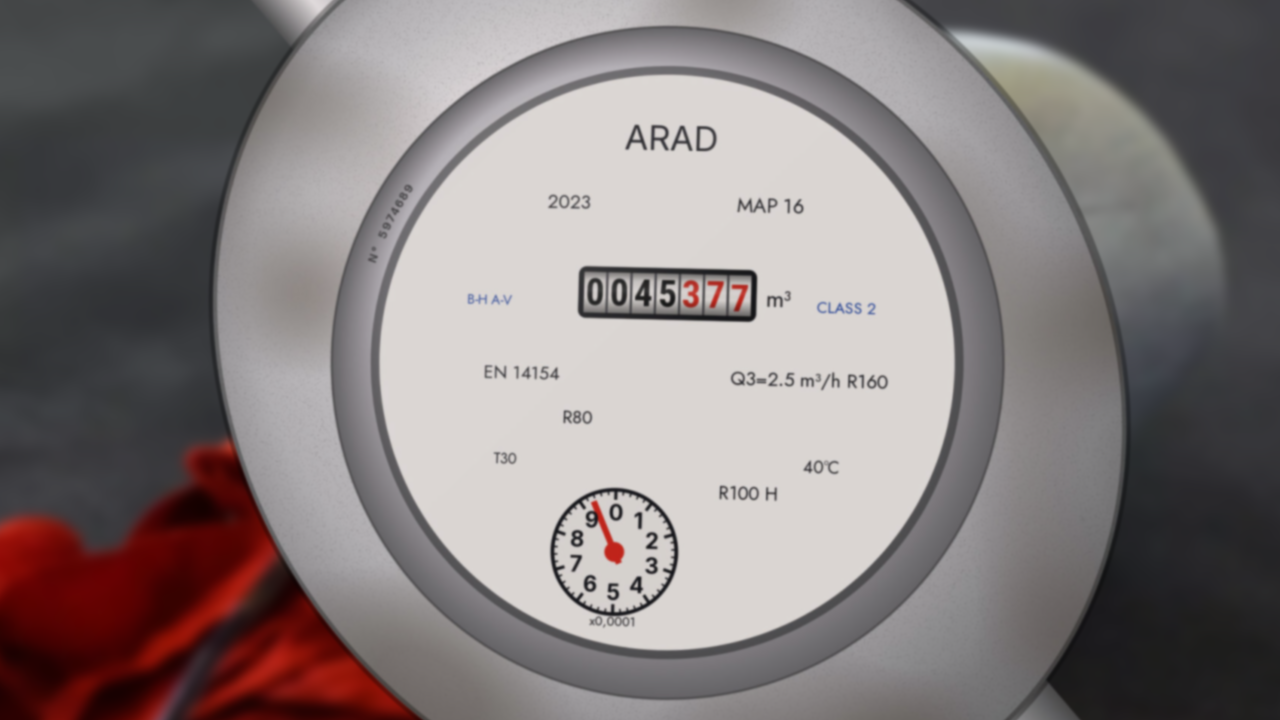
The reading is 45.3769
